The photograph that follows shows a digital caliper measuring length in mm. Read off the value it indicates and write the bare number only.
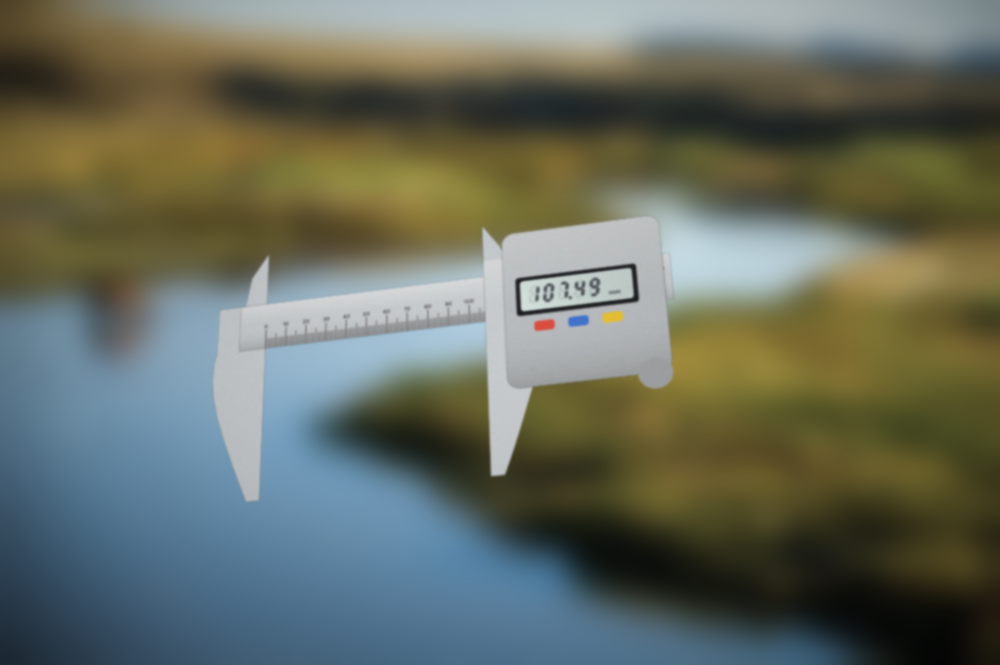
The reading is 107.49
